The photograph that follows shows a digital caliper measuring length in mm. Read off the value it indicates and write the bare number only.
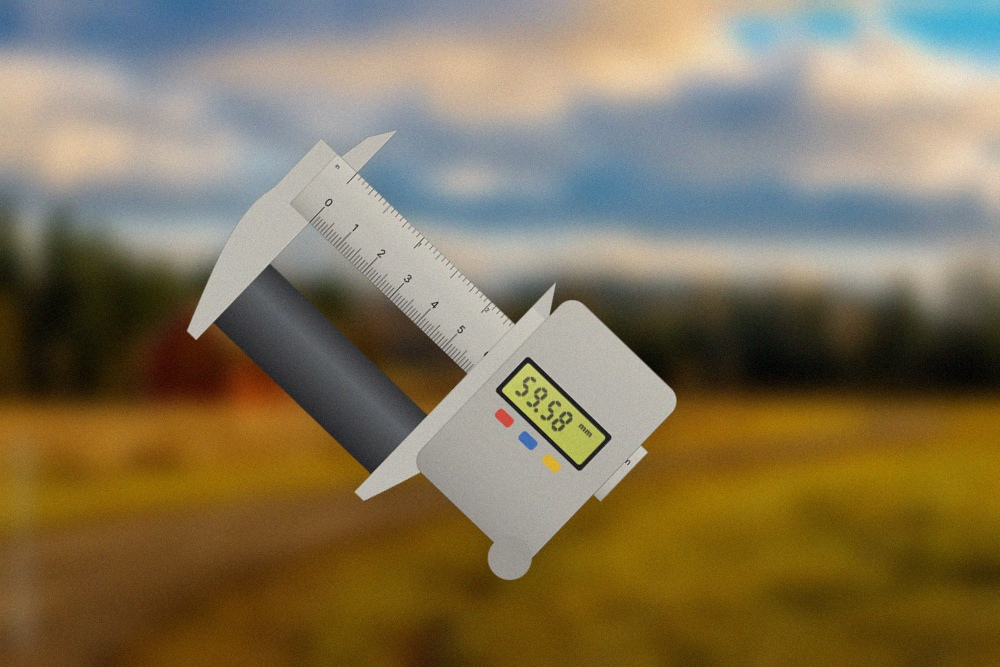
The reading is 59.58
